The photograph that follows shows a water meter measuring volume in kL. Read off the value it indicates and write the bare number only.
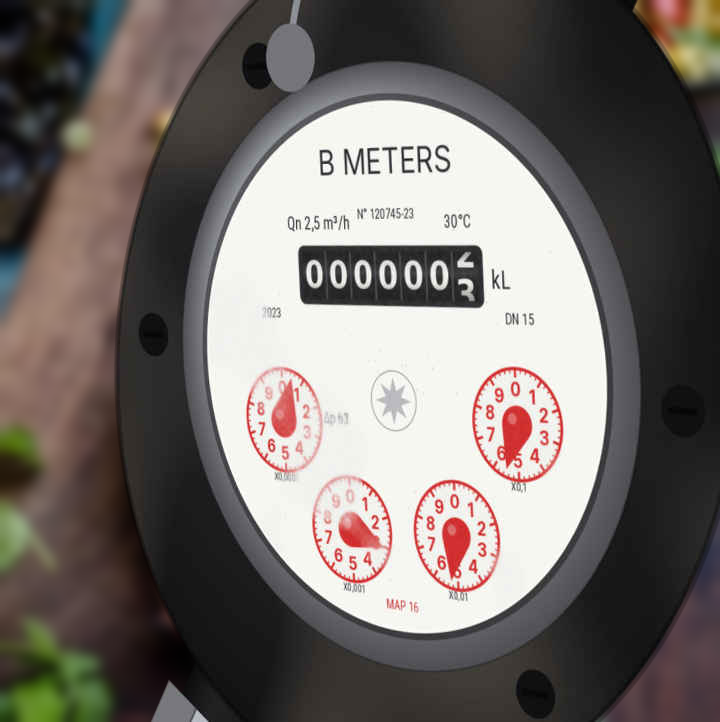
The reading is 2.5530
